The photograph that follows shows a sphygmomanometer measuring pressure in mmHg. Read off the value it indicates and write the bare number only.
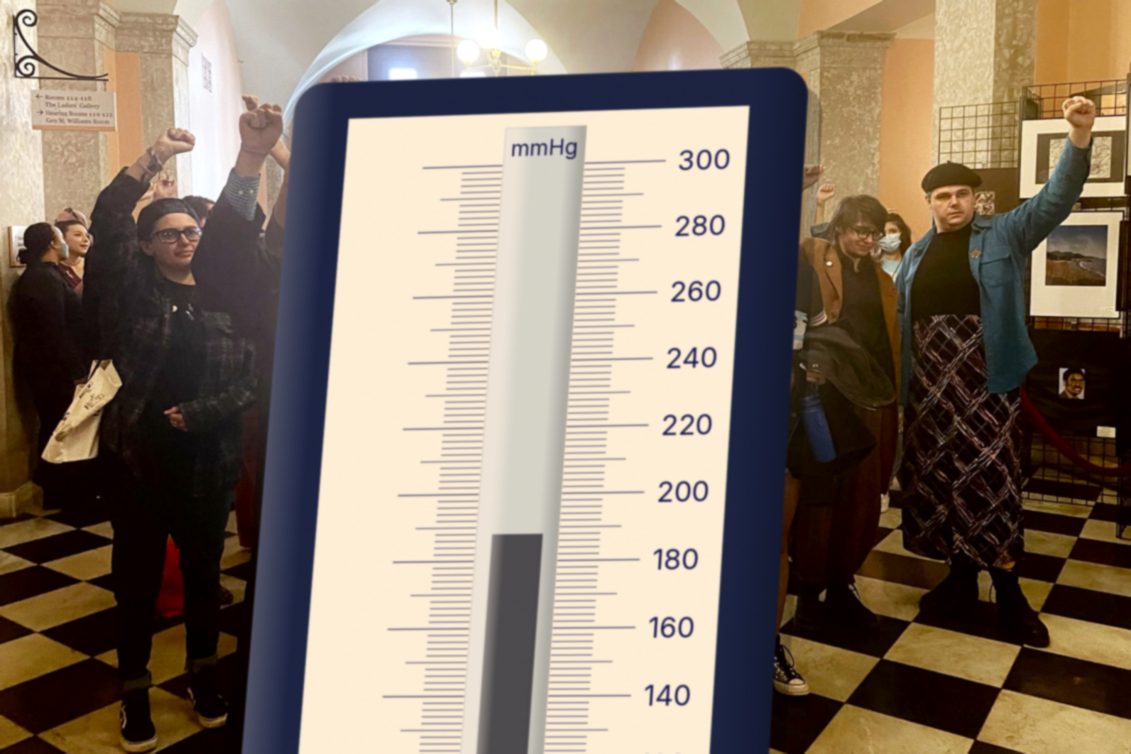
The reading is 188
